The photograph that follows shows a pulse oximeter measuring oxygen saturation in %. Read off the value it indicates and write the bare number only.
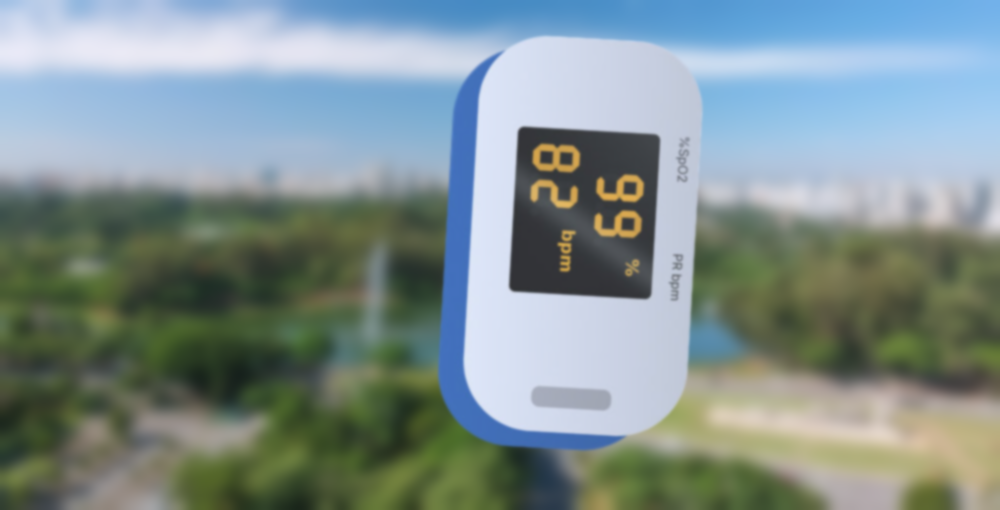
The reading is 99
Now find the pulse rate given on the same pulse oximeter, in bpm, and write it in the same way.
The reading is 82
